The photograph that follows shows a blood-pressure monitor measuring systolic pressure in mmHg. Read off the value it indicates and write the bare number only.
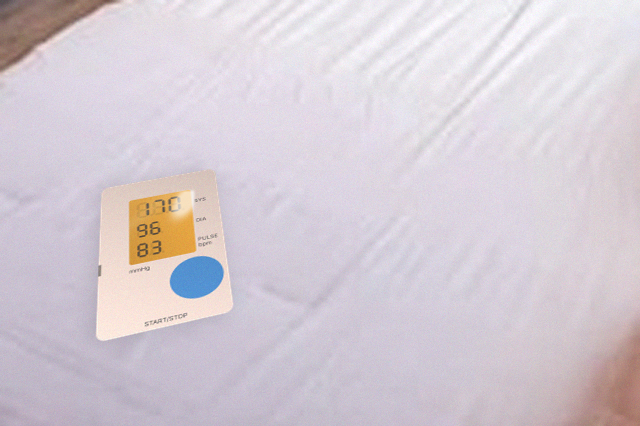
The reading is 170
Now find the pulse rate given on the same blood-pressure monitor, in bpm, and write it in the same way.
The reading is 83
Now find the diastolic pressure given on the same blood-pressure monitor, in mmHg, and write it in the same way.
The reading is 96
